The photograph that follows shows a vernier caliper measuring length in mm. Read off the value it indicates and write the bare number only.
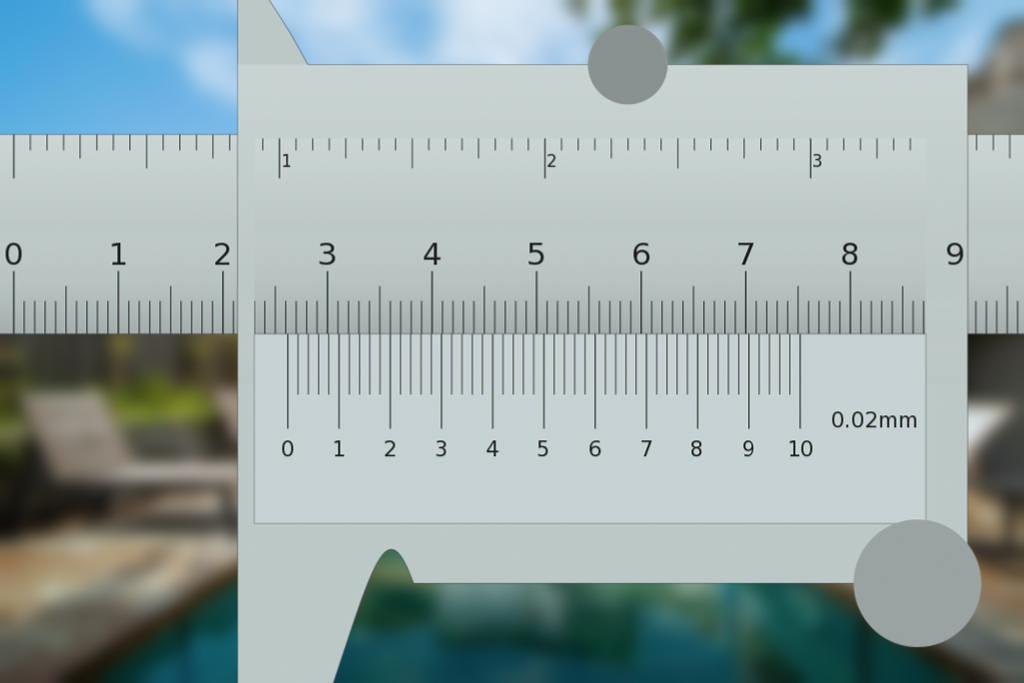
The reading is 26.2
